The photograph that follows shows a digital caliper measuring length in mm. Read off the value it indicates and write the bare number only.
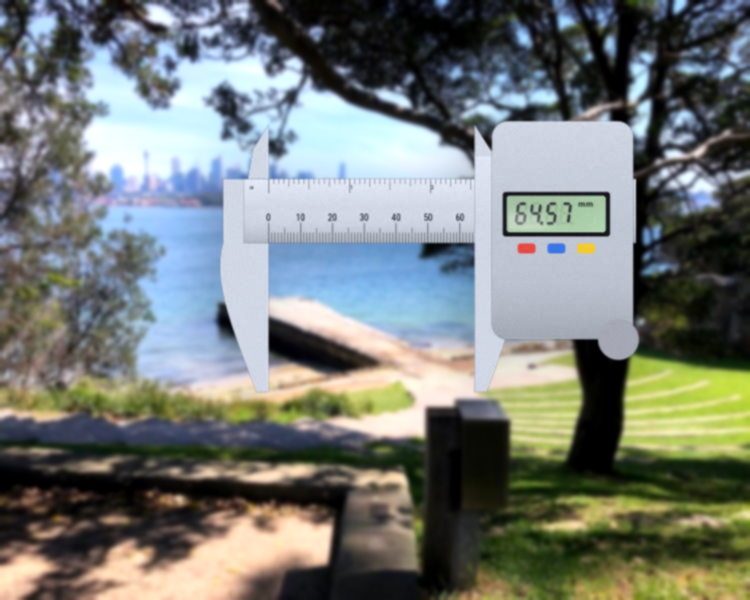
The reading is 64.57
